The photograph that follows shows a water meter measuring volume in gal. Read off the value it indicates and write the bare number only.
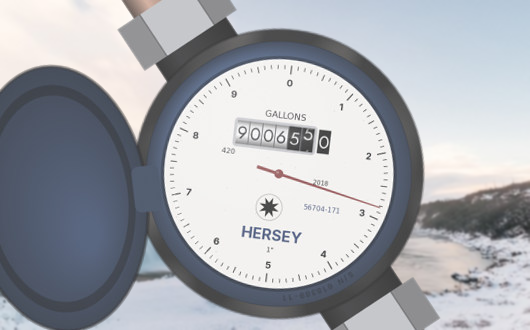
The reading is 9006552.8
